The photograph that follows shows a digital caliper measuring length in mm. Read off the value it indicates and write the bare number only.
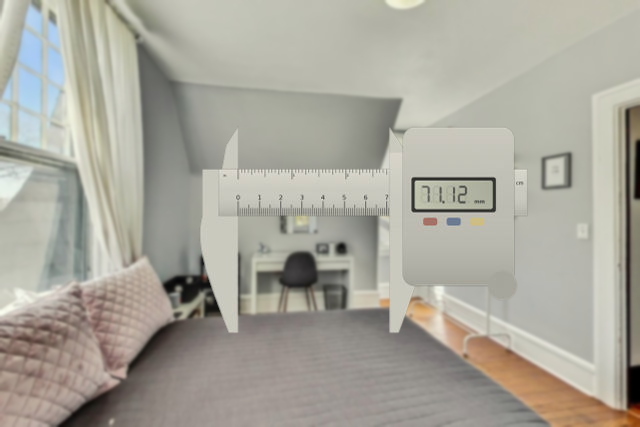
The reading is 71.12
